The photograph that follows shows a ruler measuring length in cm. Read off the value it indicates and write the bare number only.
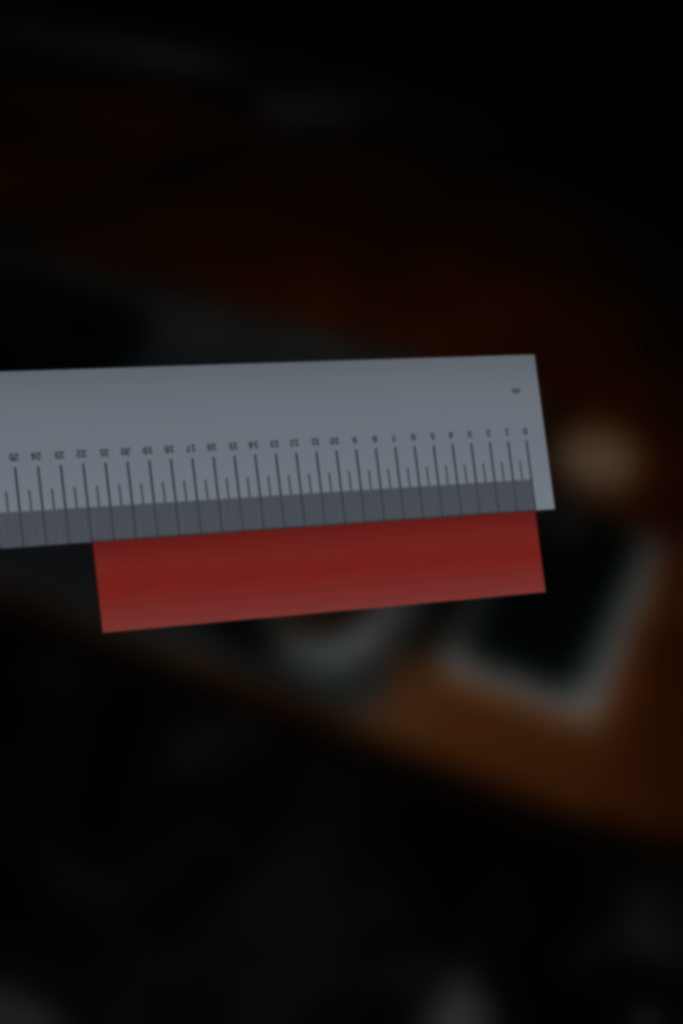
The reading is 22
